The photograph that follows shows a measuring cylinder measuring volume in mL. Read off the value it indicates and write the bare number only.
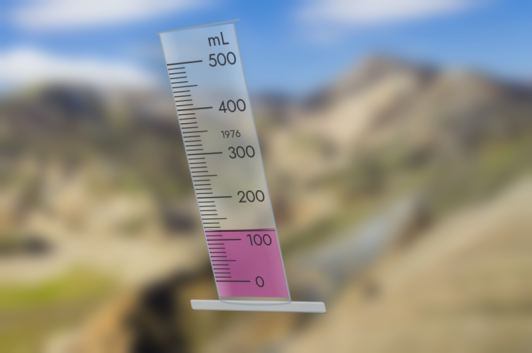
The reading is 120
